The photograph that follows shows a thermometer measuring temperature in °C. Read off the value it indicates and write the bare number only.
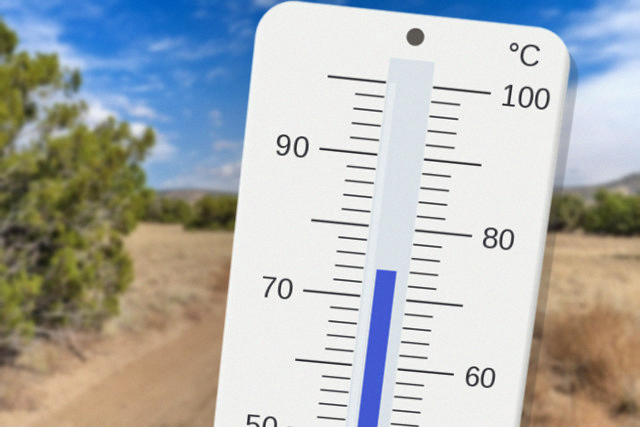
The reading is 74
